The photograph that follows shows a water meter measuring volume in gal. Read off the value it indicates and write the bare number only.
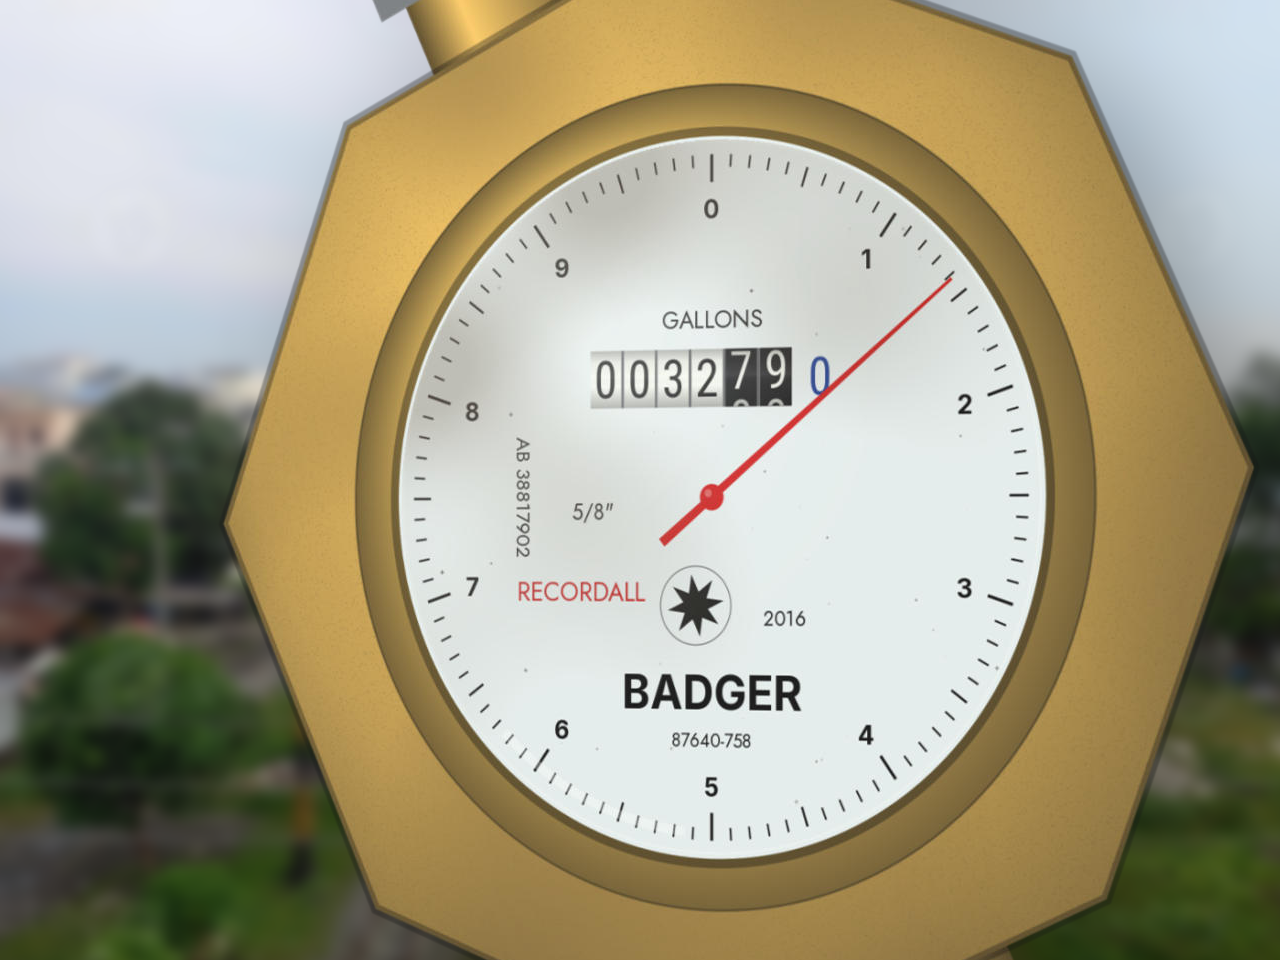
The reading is 32791.4
